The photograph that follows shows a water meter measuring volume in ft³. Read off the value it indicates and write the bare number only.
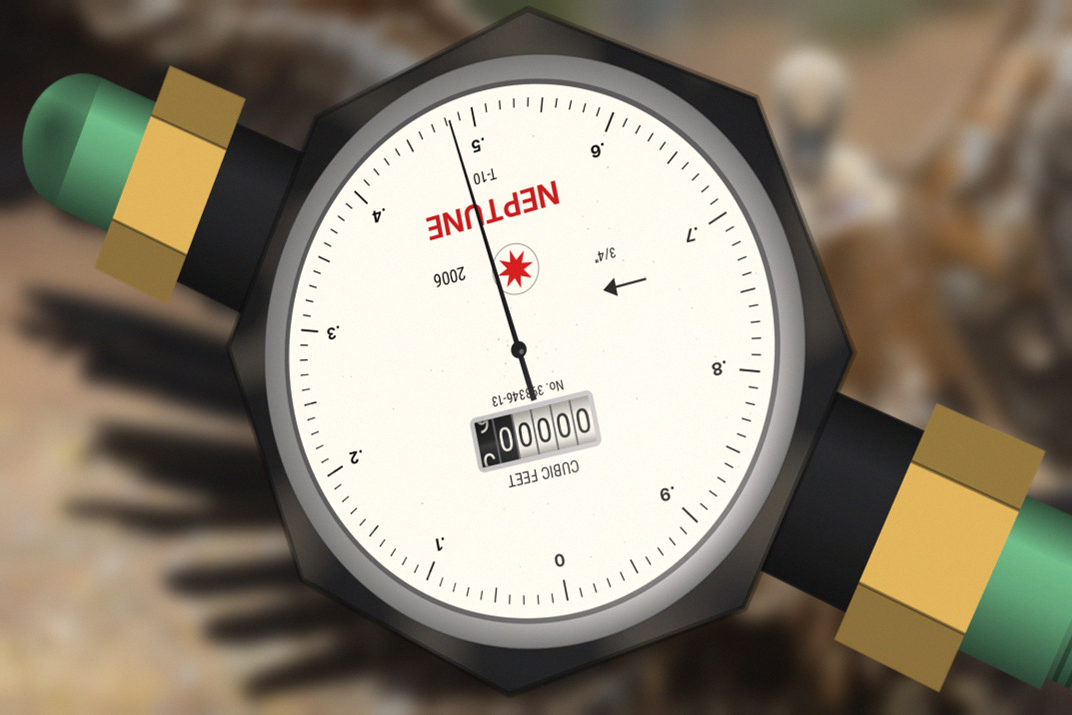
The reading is 5.48
